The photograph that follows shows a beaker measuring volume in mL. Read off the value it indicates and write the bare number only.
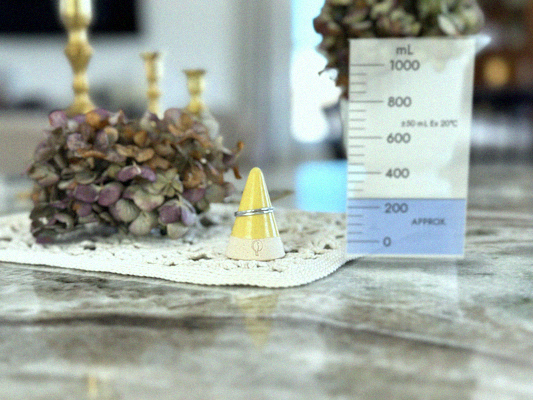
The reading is 250
